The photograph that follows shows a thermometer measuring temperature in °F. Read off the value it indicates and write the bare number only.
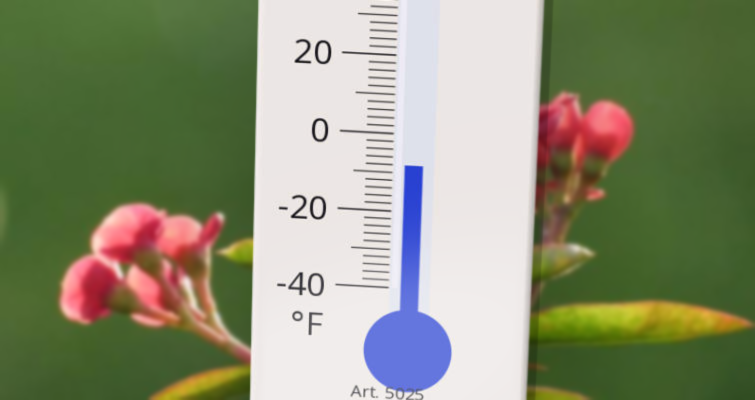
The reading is -8
